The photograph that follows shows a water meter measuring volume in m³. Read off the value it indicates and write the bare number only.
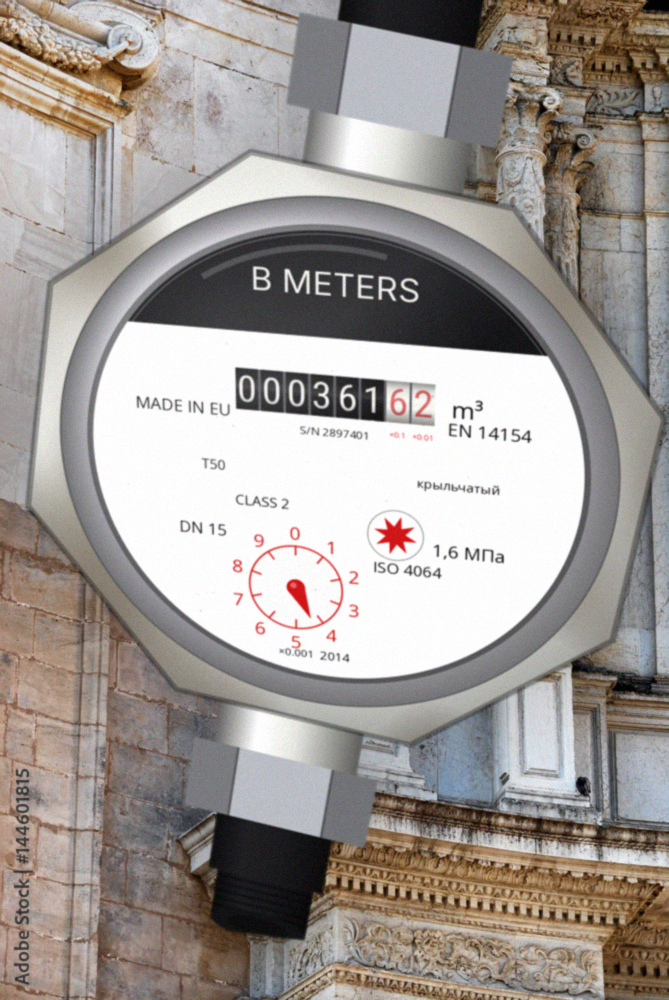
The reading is 361.624
